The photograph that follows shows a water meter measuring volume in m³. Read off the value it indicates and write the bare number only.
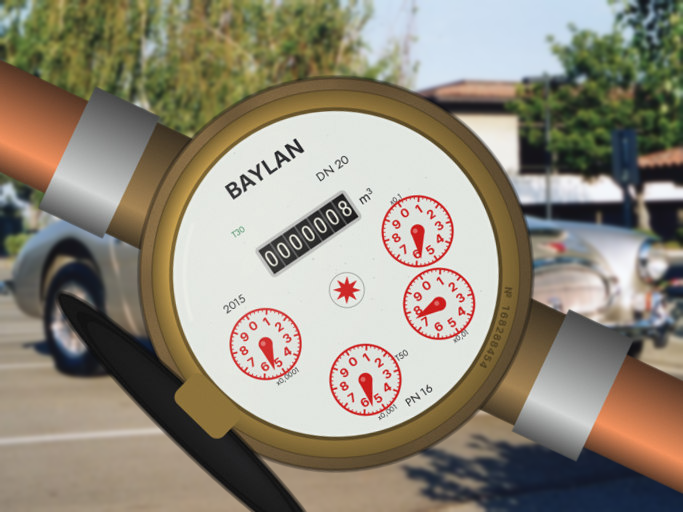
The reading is 8.5755
